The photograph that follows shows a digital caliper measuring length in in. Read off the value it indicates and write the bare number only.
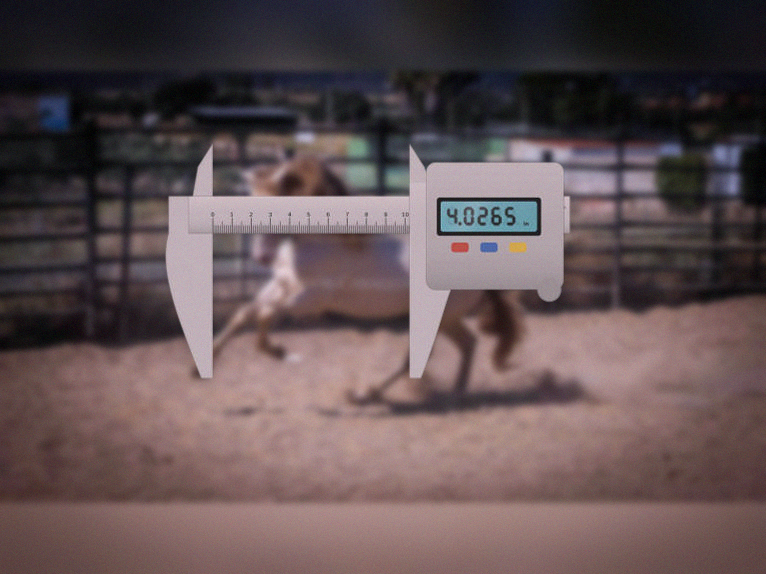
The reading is 4.0265
